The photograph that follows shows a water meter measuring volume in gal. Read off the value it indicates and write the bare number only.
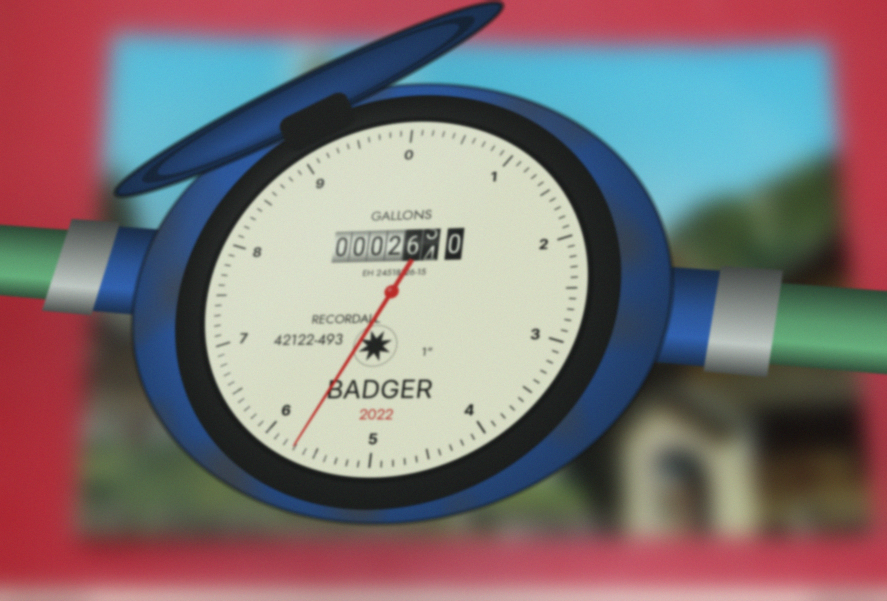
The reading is 2635.7
